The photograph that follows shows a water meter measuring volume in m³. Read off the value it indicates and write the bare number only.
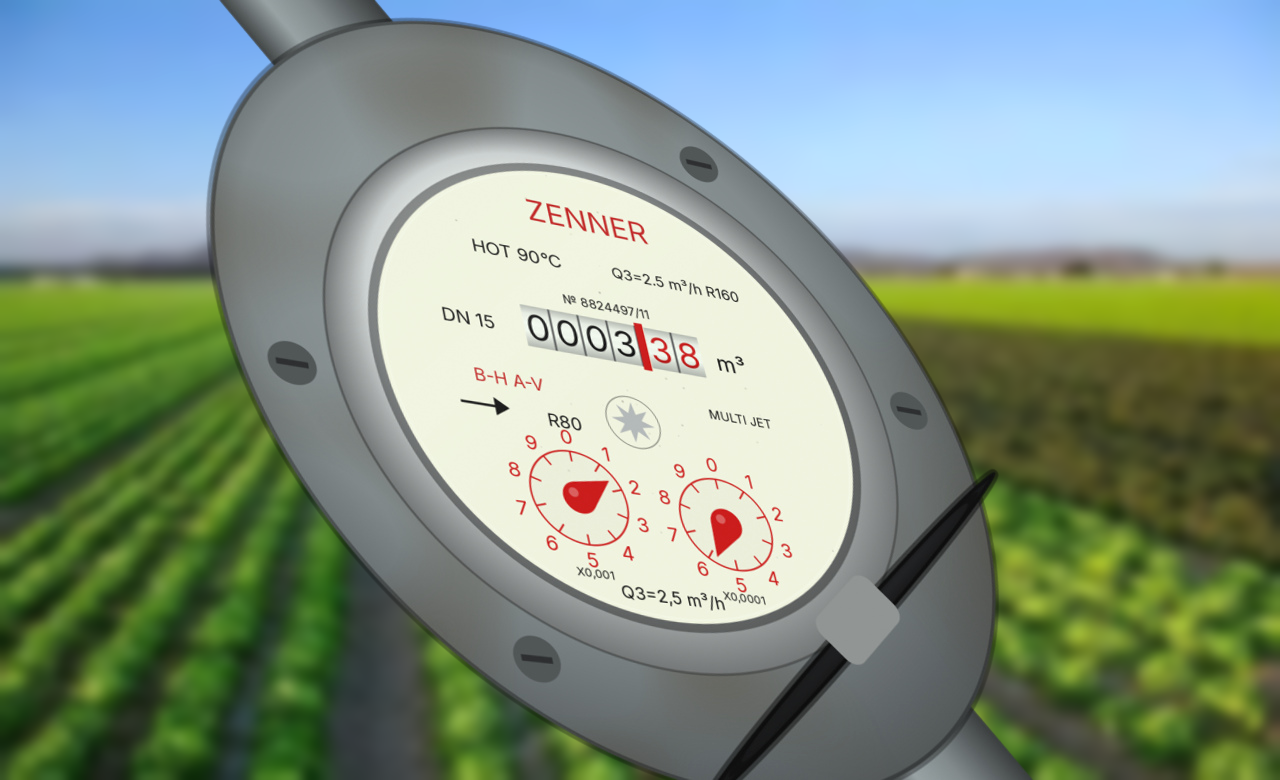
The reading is 3.3815
